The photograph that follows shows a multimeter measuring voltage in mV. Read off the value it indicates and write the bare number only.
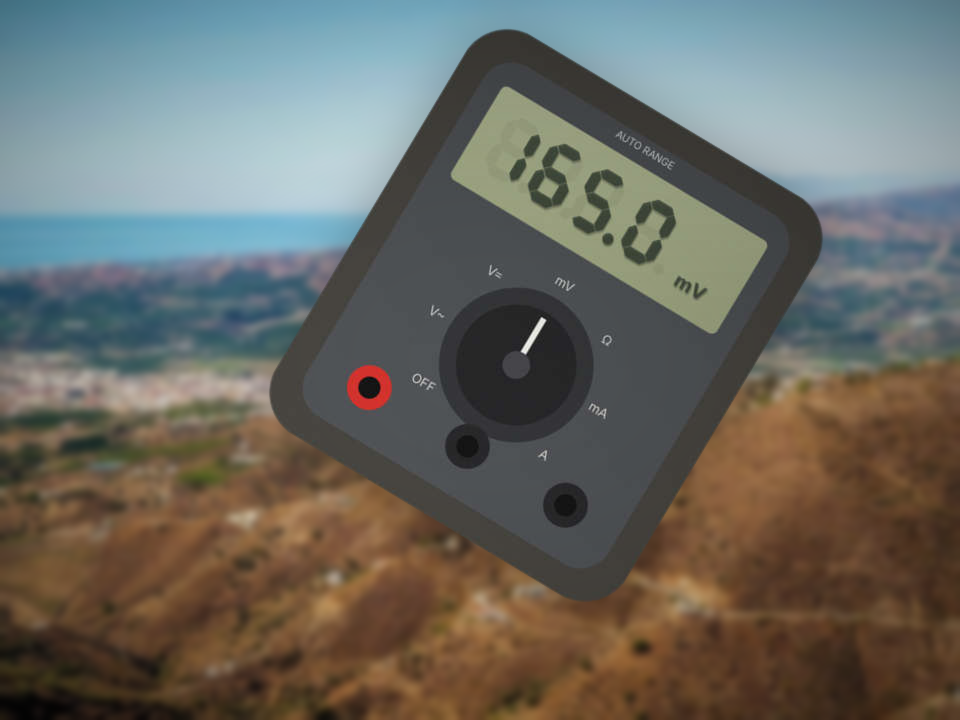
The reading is 165.0
